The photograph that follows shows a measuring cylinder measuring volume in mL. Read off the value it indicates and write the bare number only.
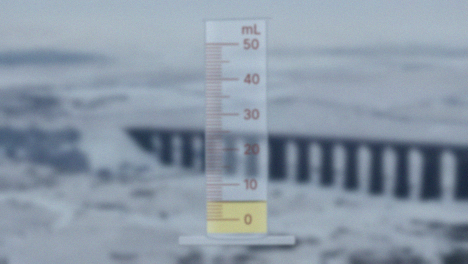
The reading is 5
